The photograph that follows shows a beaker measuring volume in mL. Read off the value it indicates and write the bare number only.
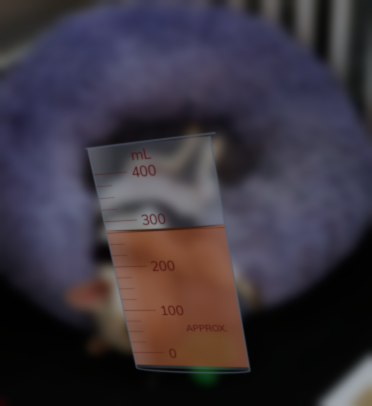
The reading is 275
